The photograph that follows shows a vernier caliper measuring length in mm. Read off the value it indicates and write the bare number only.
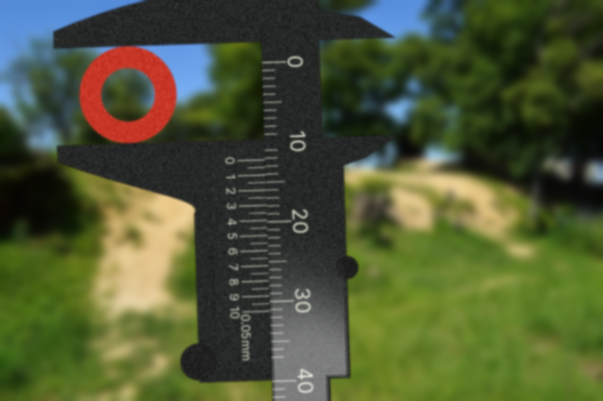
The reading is 12.2
